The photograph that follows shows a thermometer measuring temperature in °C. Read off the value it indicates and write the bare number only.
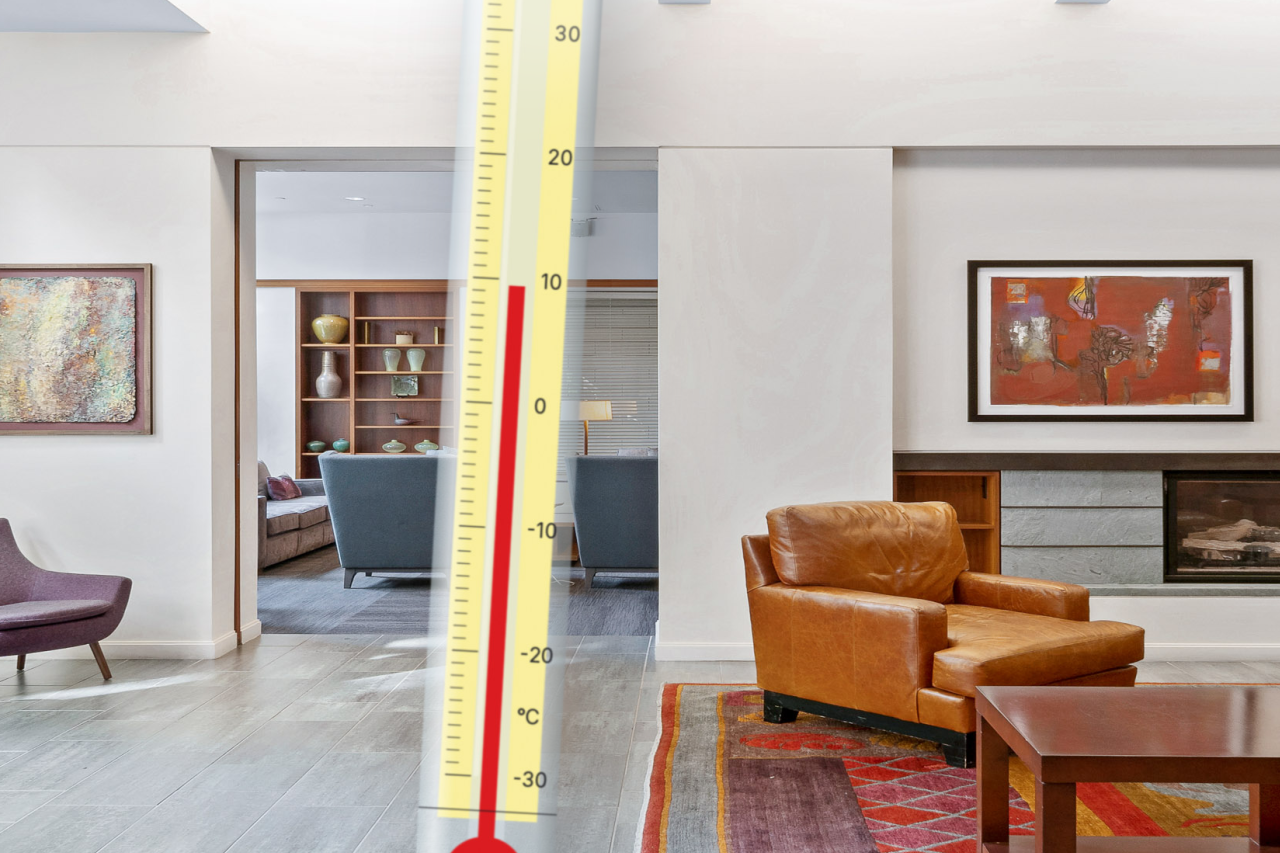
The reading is 9.5
